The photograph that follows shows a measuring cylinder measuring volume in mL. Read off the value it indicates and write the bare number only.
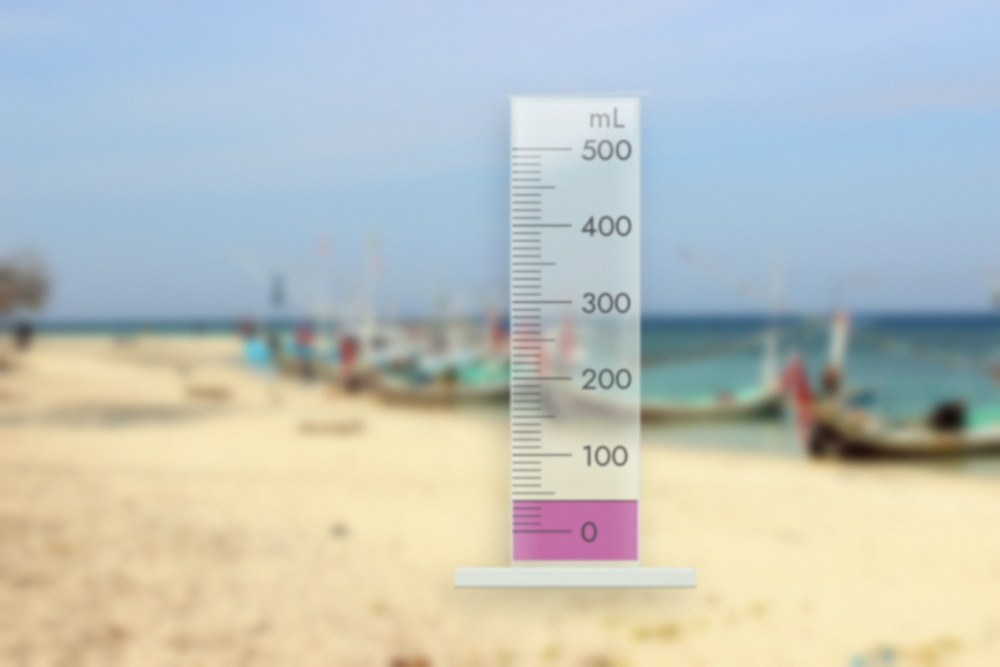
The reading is 40
